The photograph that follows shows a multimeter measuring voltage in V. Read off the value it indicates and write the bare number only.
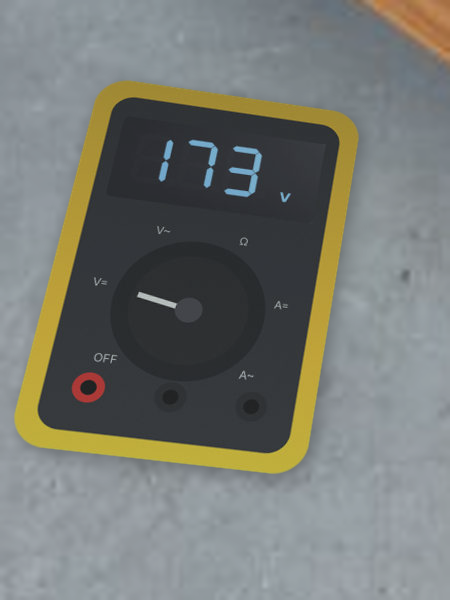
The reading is 173
